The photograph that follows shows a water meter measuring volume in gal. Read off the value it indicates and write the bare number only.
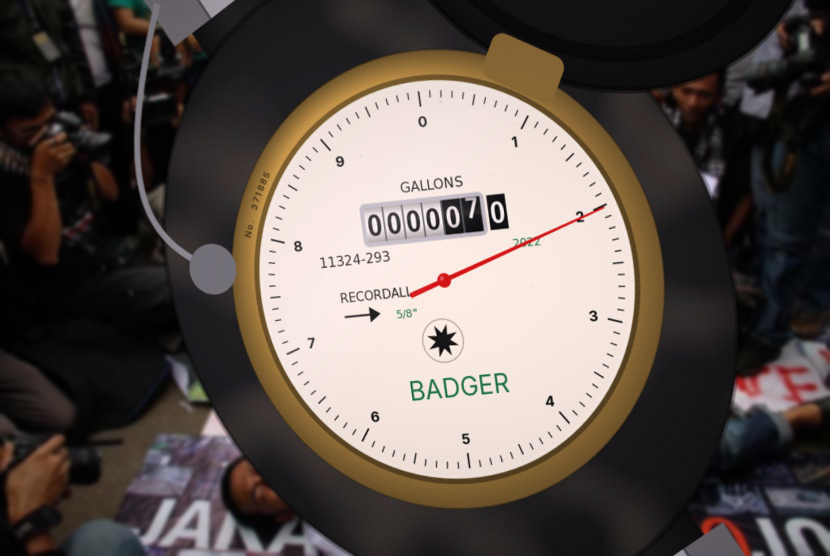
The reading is 72.0
